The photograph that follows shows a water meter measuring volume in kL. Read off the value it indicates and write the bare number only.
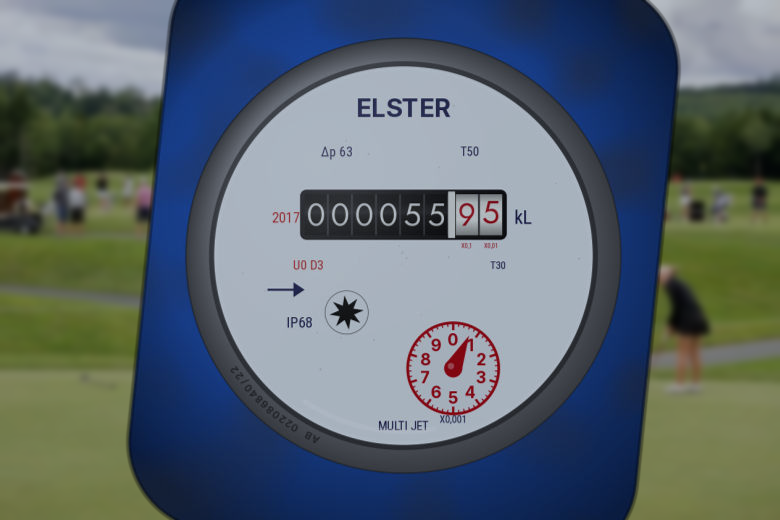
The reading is 55.950
